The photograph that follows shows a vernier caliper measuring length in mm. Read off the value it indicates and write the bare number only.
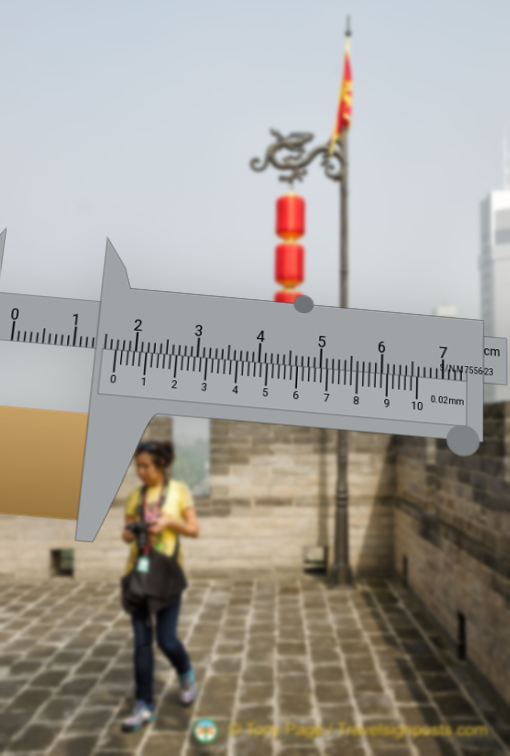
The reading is 16.8
